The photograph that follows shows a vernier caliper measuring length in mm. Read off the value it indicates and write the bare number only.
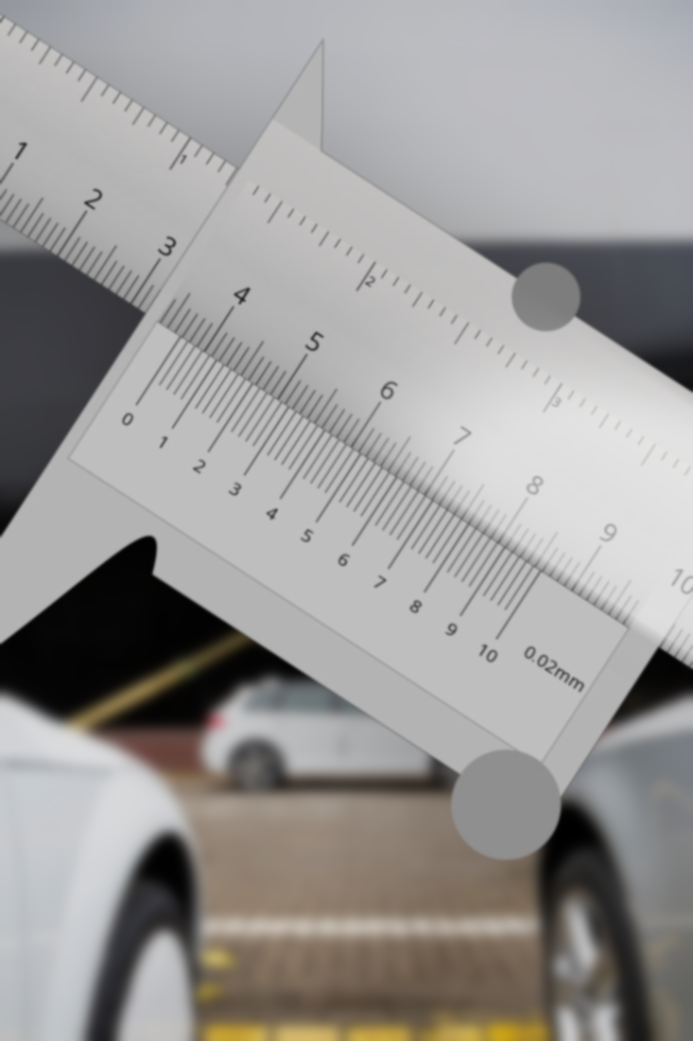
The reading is 36.8
